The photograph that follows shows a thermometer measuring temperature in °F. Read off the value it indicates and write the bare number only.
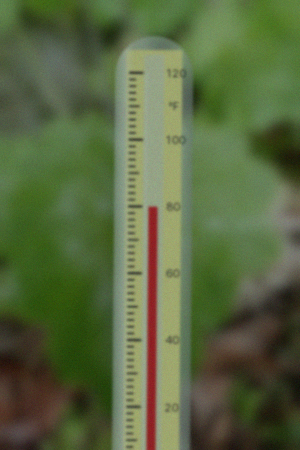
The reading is 80
